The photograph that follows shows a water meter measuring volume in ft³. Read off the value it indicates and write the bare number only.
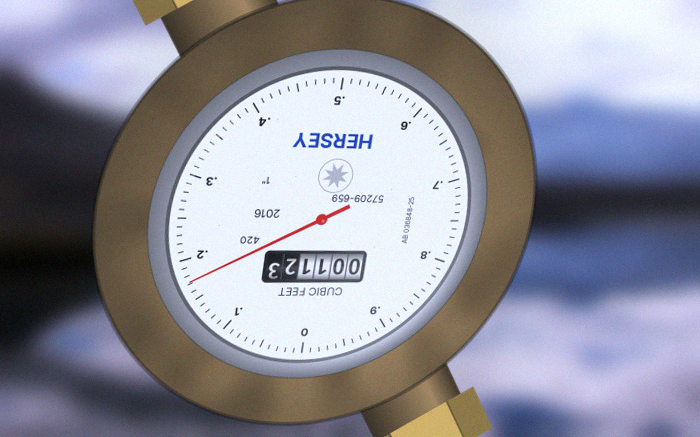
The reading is 1123.17
